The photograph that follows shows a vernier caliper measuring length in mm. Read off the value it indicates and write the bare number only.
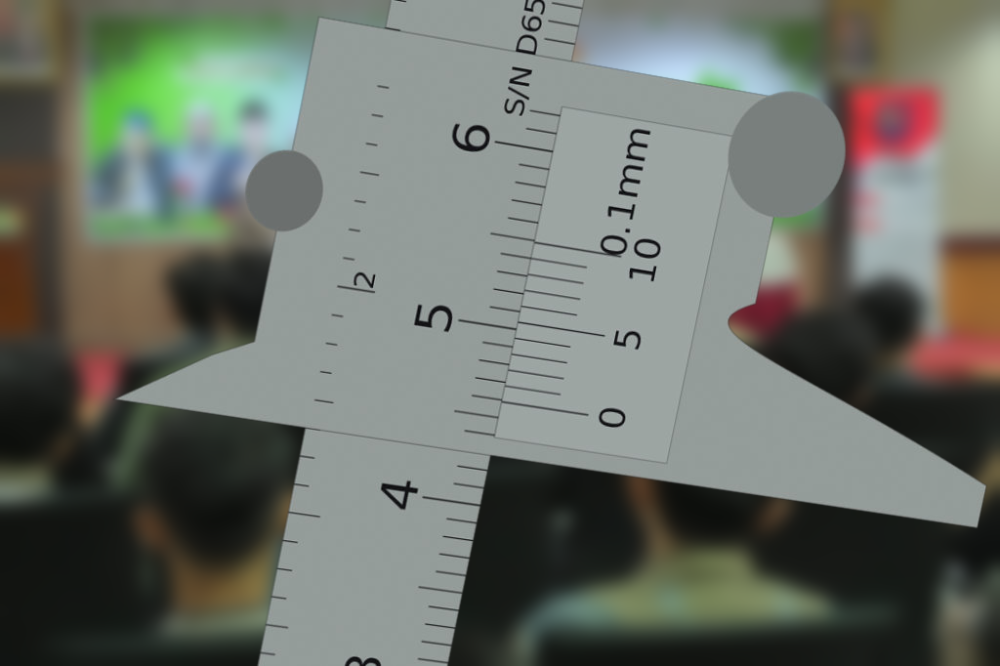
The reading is 45.9
